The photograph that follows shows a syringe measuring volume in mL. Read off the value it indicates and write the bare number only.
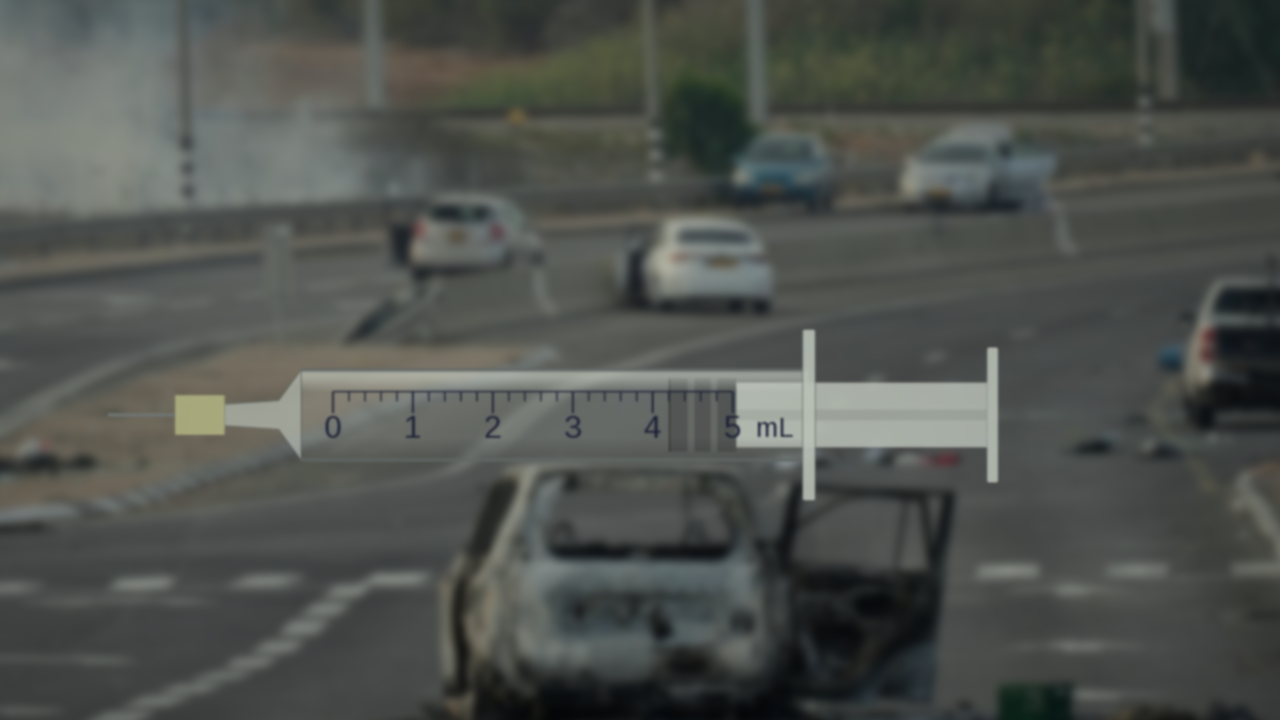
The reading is 4.2
